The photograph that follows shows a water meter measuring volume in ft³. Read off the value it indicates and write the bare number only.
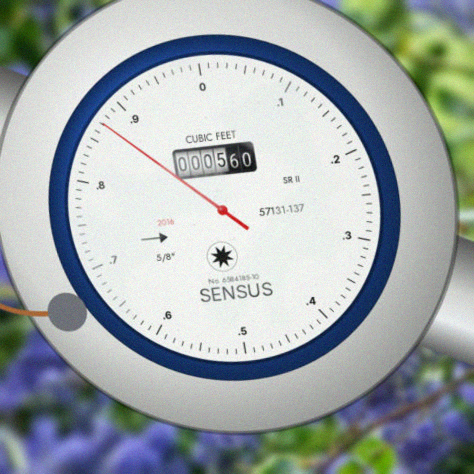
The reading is 559.87
